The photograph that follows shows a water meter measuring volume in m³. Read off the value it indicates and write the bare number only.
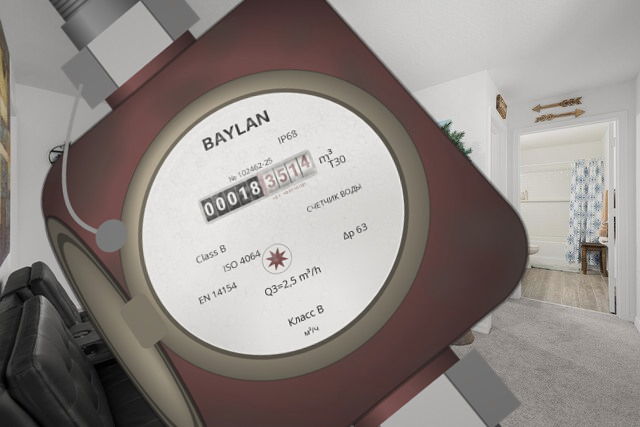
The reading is 18.3514
